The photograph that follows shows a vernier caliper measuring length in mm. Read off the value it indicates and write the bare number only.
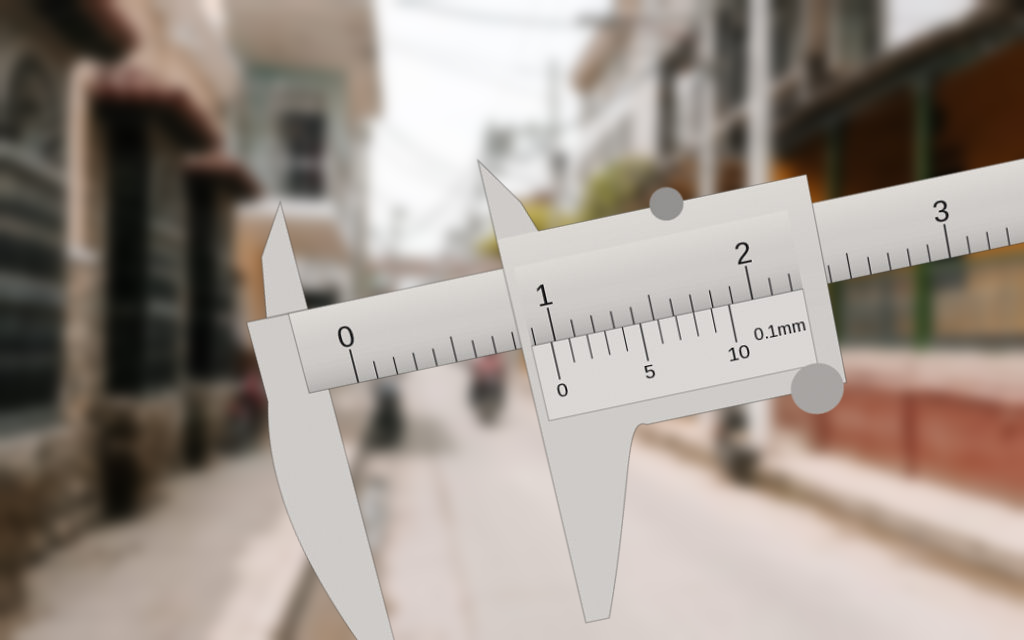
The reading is 9.8
